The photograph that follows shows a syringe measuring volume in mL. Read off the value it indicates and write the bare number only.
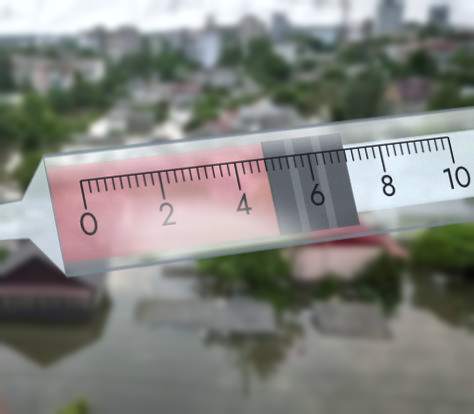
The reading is 4.8
